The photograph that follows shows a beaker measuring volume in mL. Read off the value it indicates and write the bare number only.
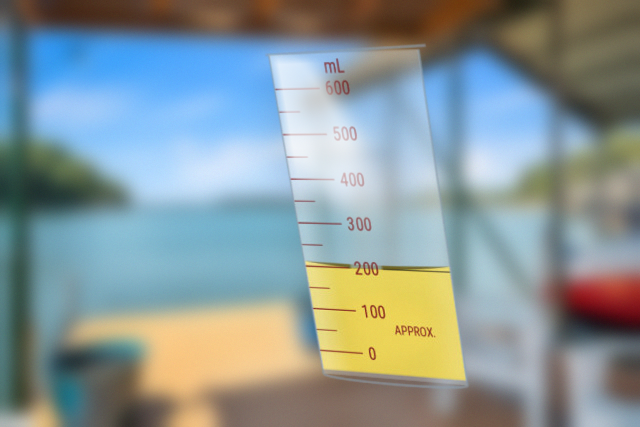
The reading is 200
